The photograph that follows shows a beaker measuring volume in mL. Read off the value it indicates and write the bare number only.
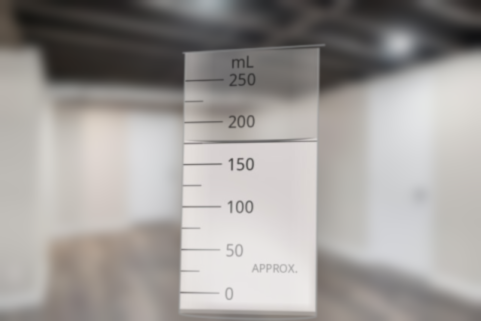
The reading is 175
